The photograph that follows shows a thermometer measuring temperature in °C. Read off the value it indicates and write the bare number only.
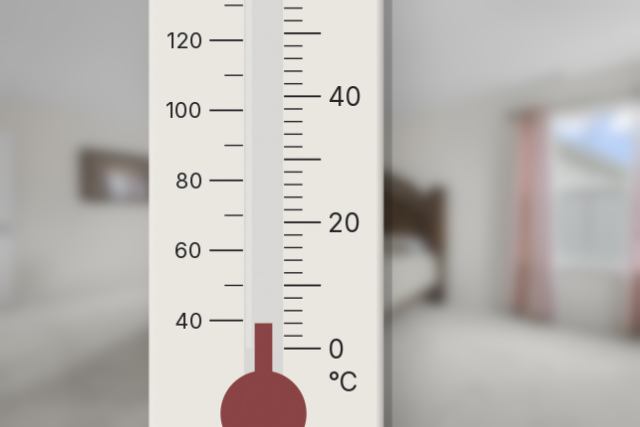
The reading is 4
